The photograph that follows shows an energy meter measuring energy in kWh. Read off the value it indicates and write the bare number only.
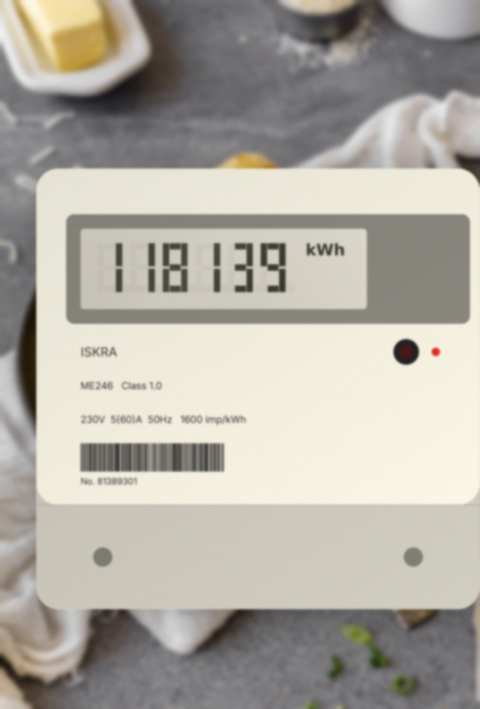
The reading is 118139
